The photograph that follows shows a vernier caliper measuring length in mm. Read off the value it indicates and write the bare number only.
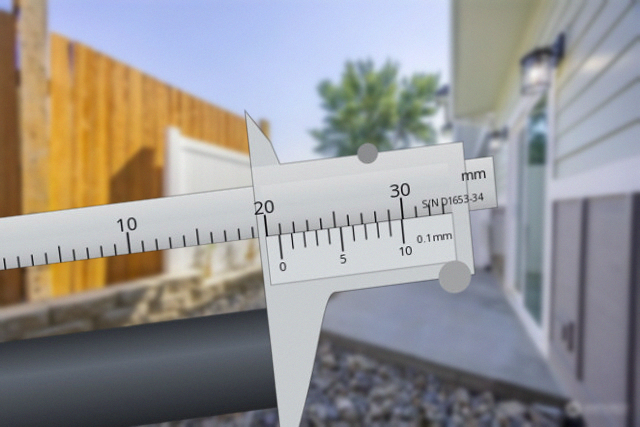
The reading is 20.9
